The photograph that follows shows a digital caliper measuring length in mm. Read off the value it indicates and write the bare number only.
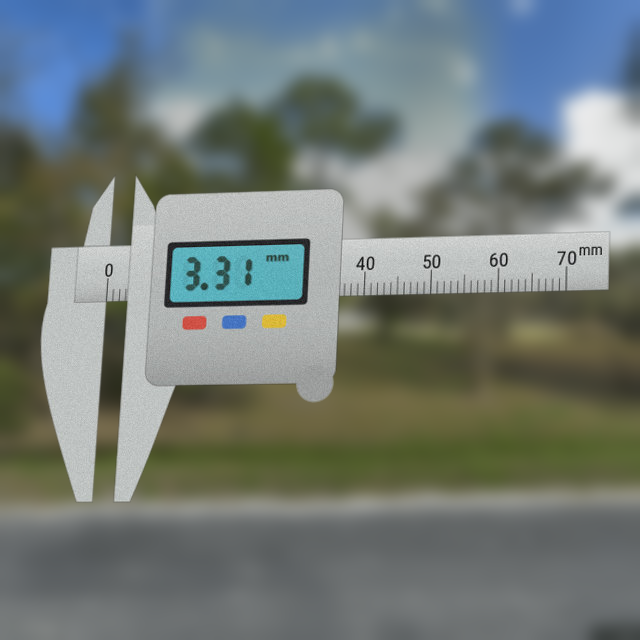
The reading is 3.31
